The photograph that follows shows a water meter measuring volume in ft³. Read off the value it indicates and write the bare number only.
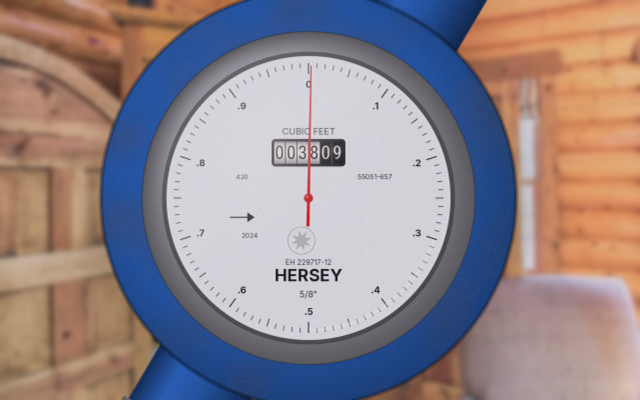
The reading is 3809.00
